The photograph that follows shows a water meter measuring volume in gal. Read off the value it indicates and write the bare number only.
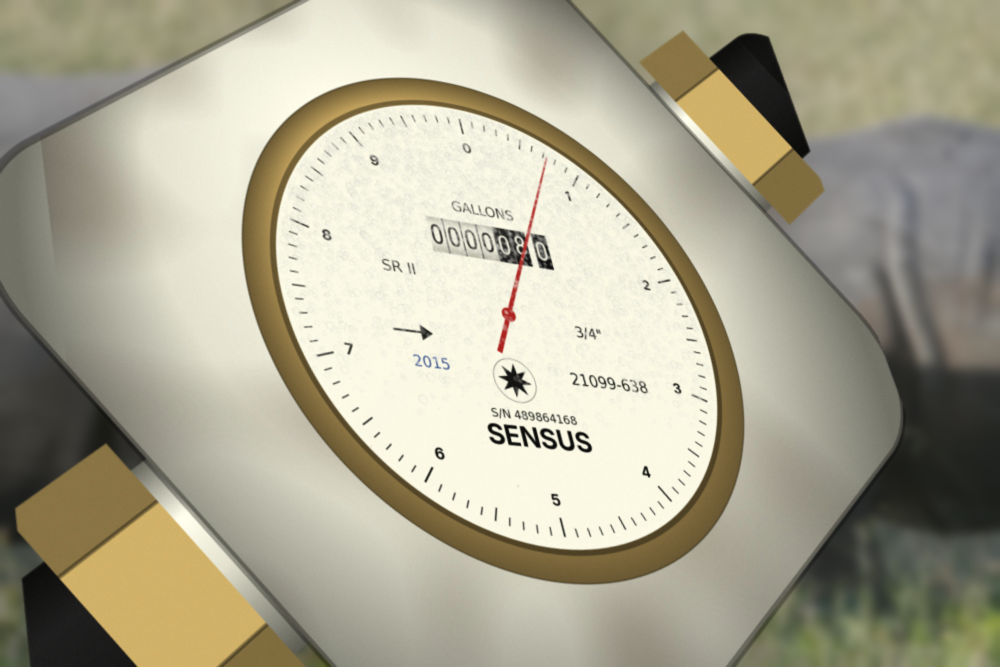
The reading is 80.7
